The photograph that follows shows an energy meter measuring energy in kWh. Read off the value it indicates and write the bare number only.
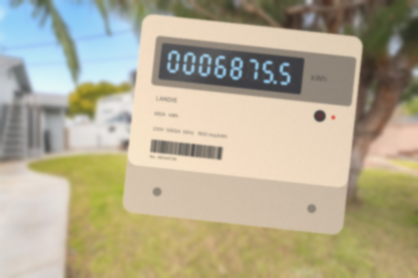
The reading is 6875.5
